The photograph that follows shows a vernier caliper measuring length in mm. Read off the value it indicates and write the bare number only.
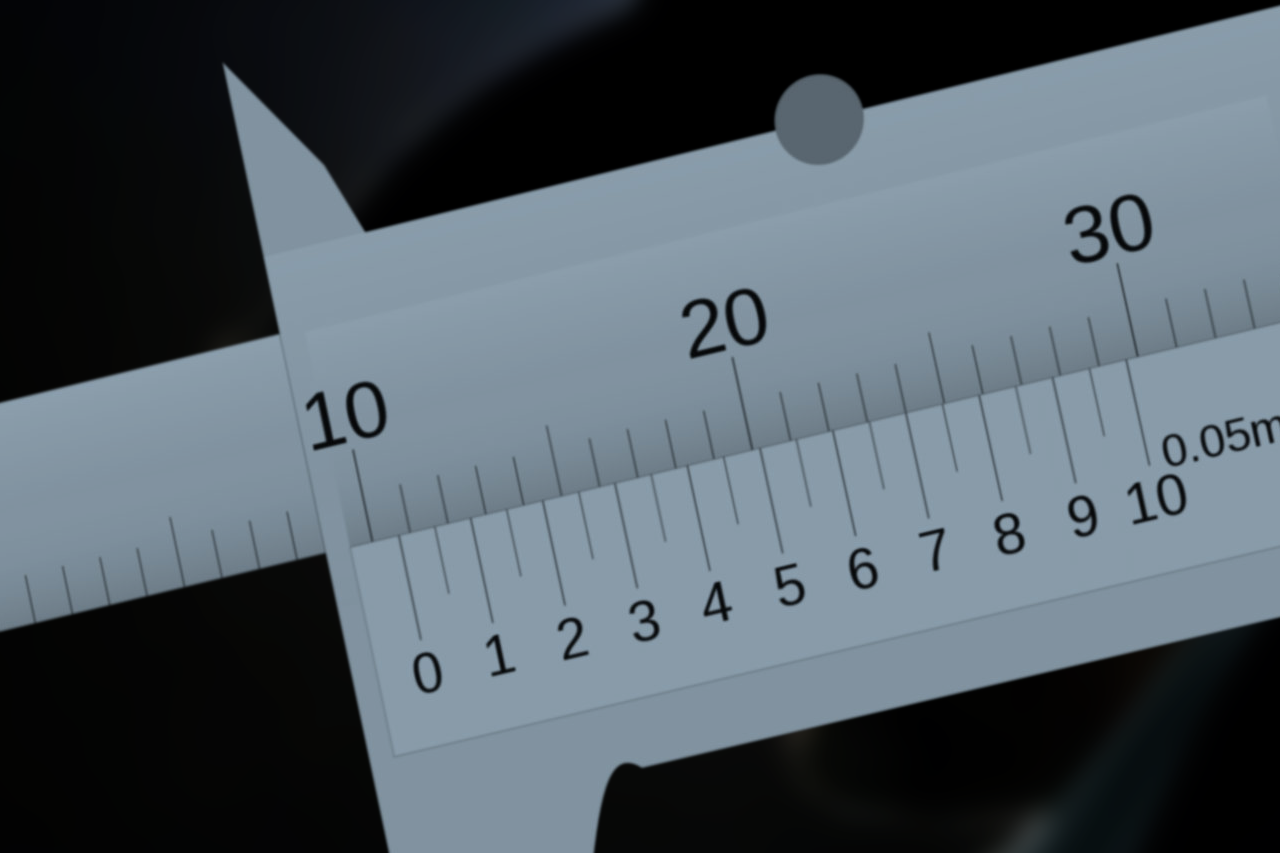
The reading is 10.70
